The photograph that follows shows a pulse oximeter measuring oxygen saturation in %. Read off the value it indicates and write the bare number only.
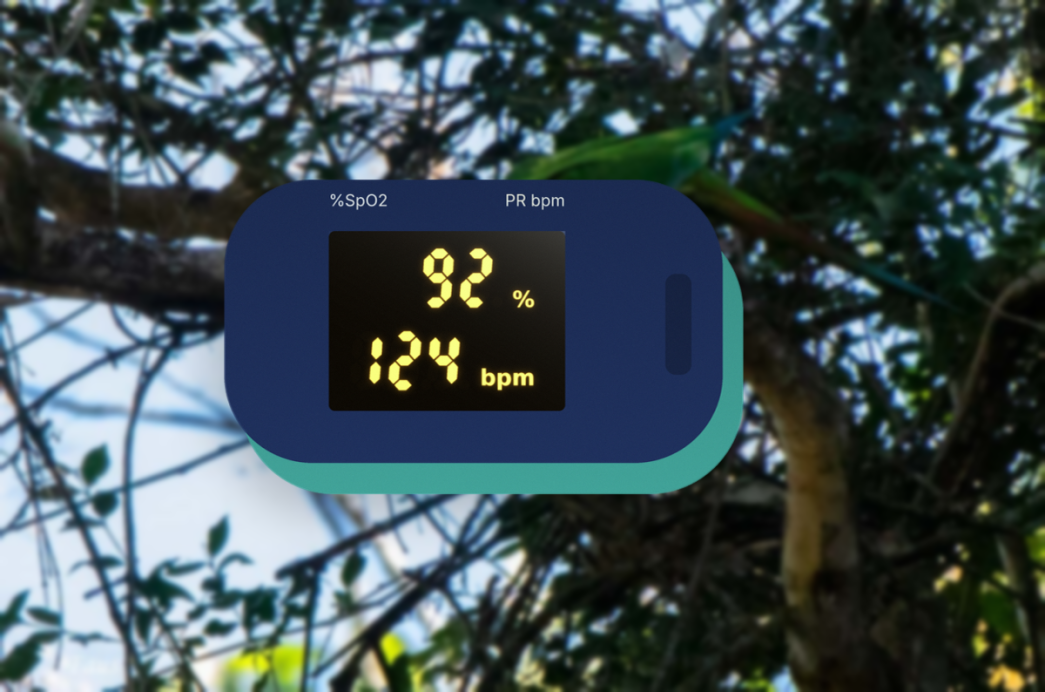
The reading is 92
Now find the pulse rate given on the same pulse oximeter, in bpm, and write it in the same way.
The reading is 124
